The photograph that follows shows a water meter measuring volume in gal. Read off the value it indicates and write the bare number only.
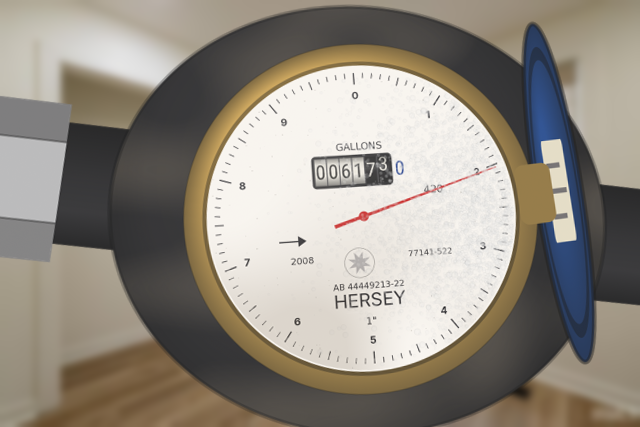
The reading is 61732.0
